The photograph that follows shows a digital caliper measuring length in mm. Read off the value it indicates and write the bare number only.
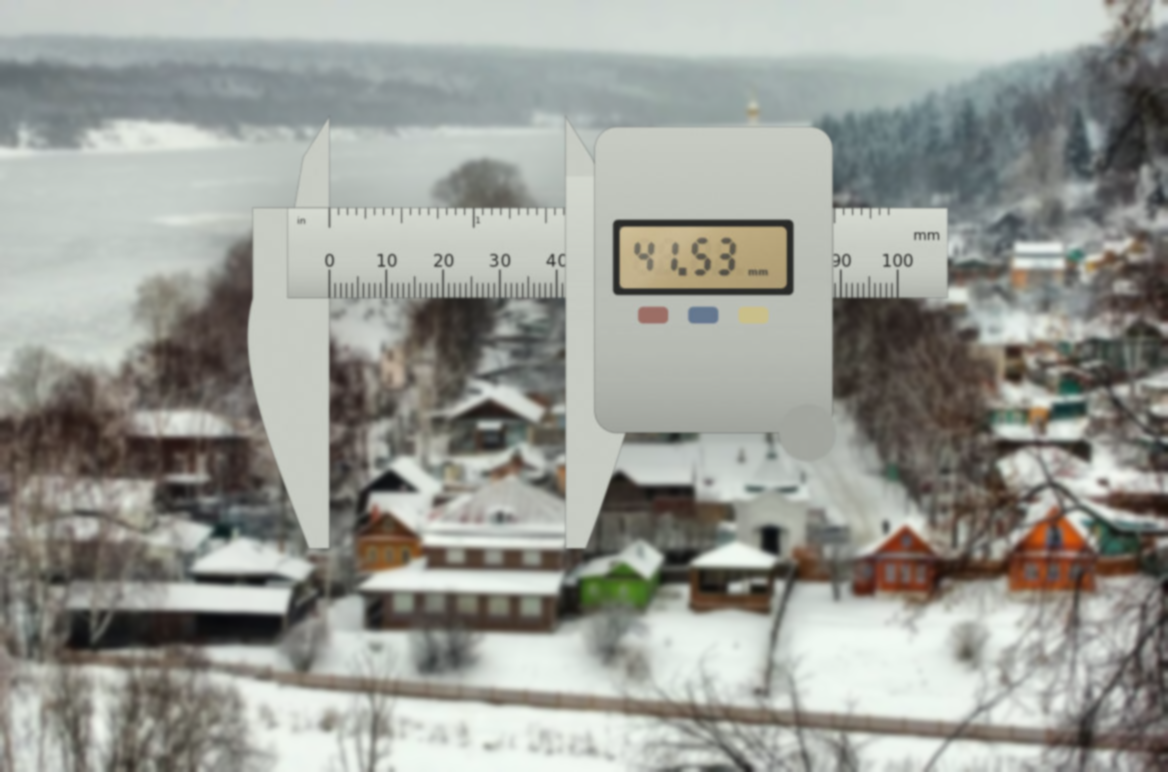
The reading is 41.53
